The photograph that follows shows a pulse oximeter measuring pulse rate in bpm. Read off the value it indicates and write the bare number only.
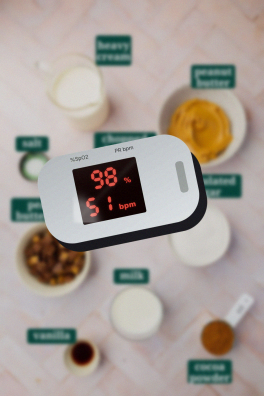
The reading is 51
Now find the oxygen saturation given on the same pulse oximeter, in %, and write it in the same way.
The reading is 98
